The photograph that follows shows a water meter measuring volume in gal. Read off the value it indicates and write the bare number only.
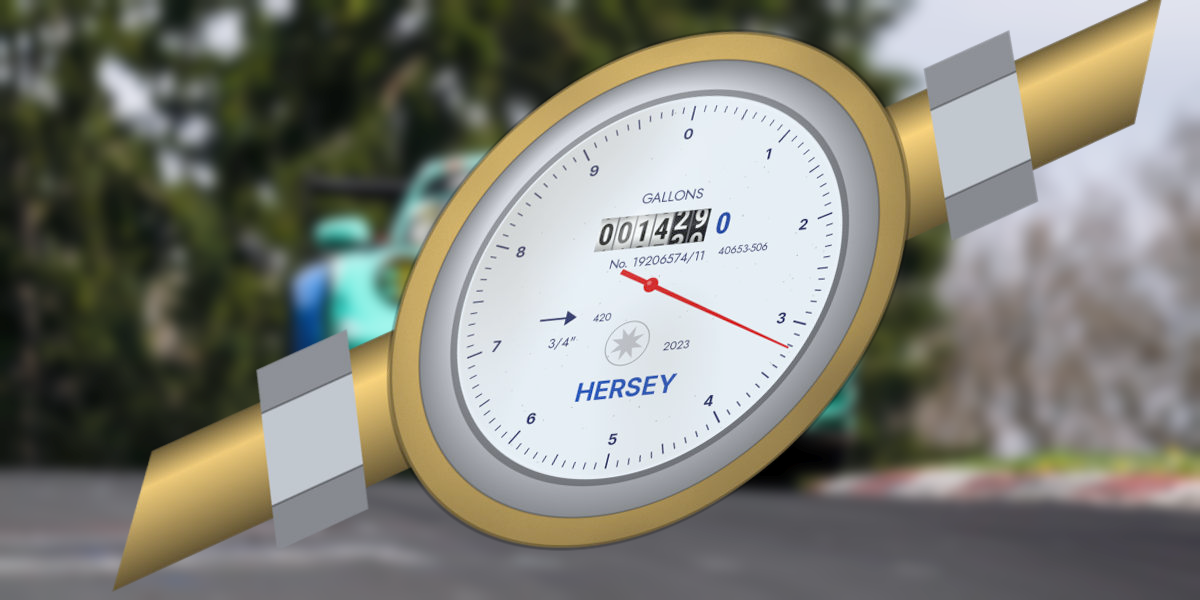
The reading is 14293.2
